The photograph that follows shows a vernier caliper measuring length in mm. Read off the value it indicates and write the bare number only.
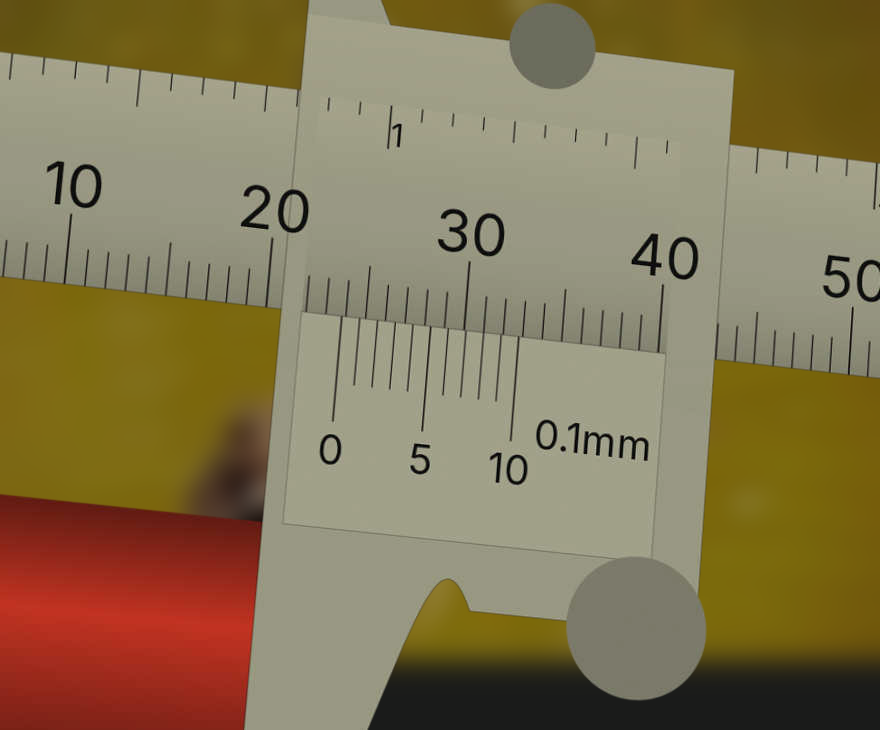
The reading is 23.8
